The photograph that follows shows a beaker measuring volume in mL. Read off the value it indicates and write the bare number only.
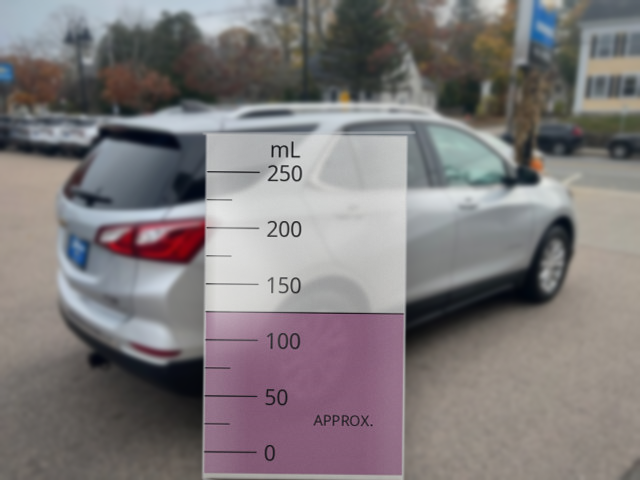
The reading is 125
